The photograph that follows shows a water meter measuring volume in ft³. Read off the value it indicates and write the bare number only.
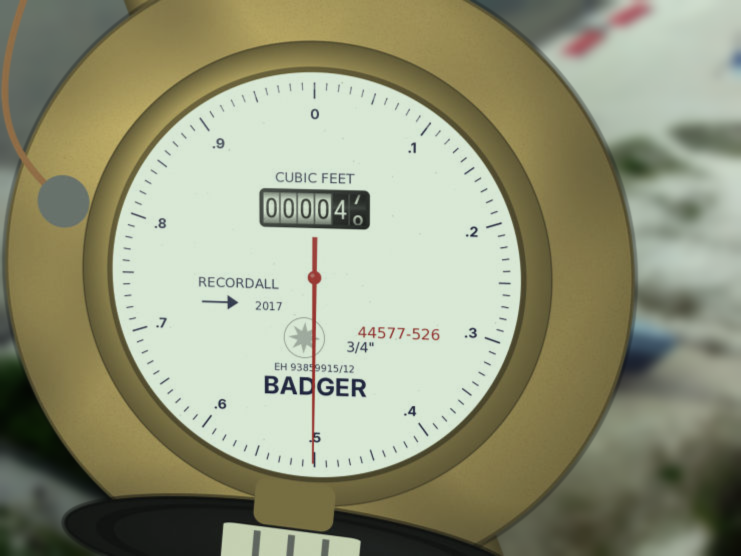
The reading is 47.50
